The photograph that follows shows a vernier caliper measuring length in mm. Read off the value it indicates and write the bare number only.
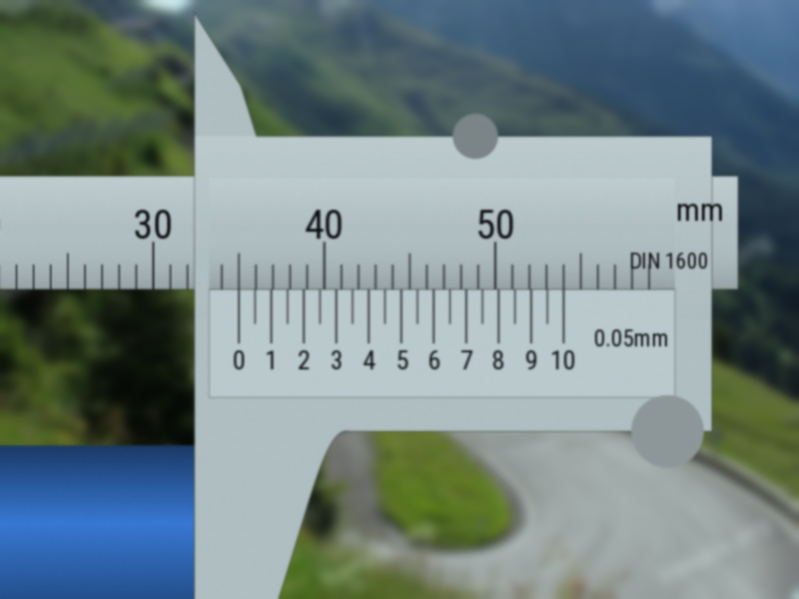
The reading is 35.0
